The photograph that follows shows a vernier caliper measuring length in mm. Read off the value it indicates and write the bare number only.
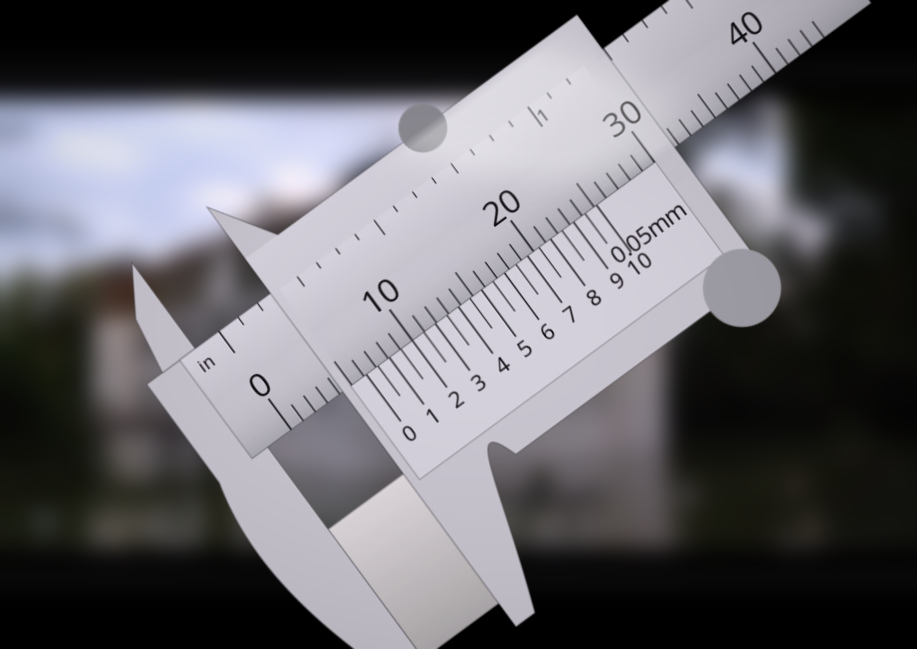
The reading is 6.2
